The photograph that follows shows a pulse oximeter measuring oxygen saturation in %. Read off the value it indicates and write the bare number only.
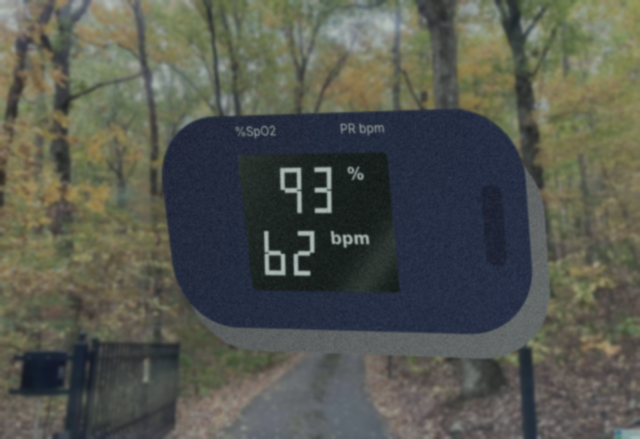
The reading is 93
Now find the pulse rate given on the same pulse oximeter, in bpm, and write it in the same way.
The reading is 62
